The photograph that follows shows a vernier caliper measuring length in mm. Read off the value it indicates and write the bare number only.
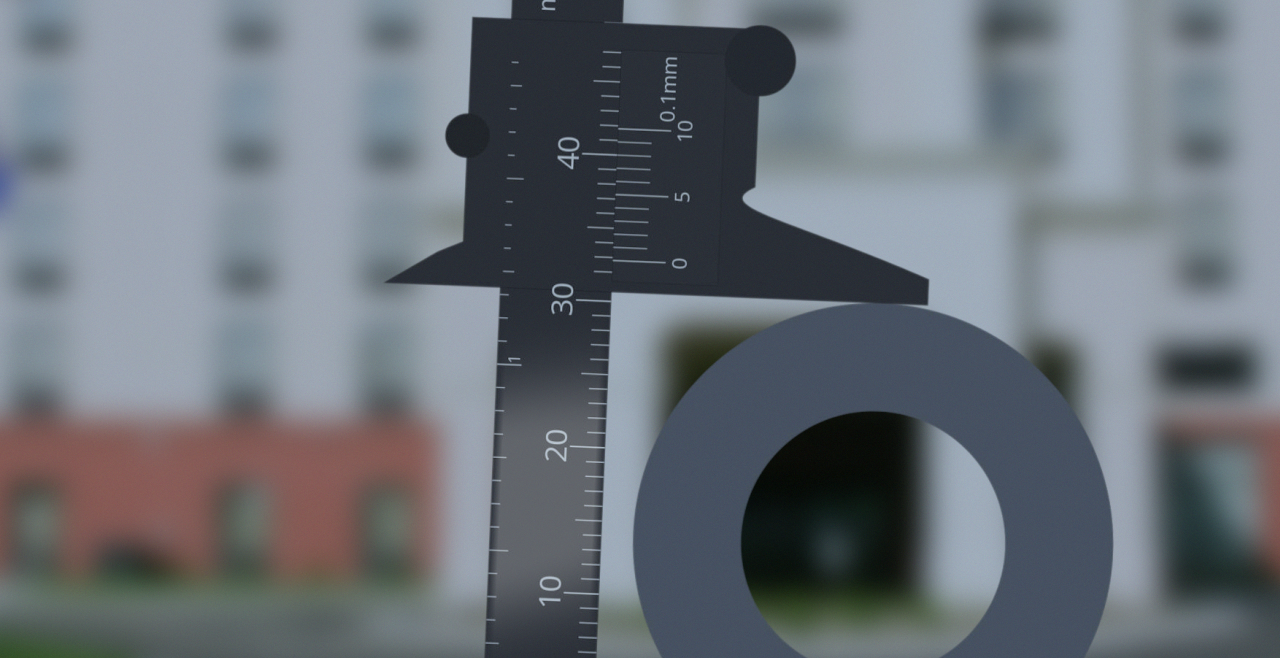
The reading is 32.8
